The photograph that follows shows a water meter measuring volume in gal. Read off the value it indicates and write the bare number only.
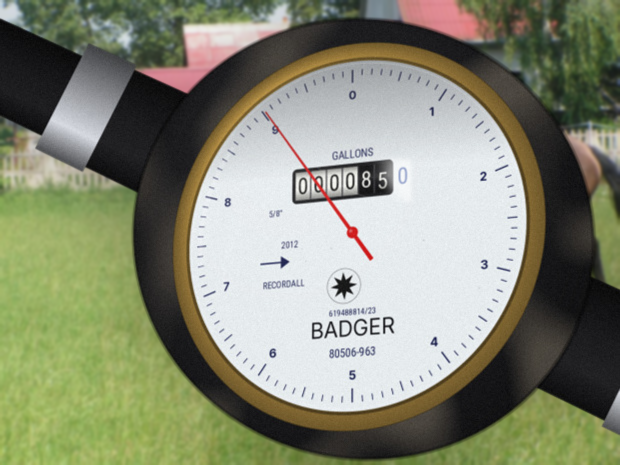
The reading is 849.0
